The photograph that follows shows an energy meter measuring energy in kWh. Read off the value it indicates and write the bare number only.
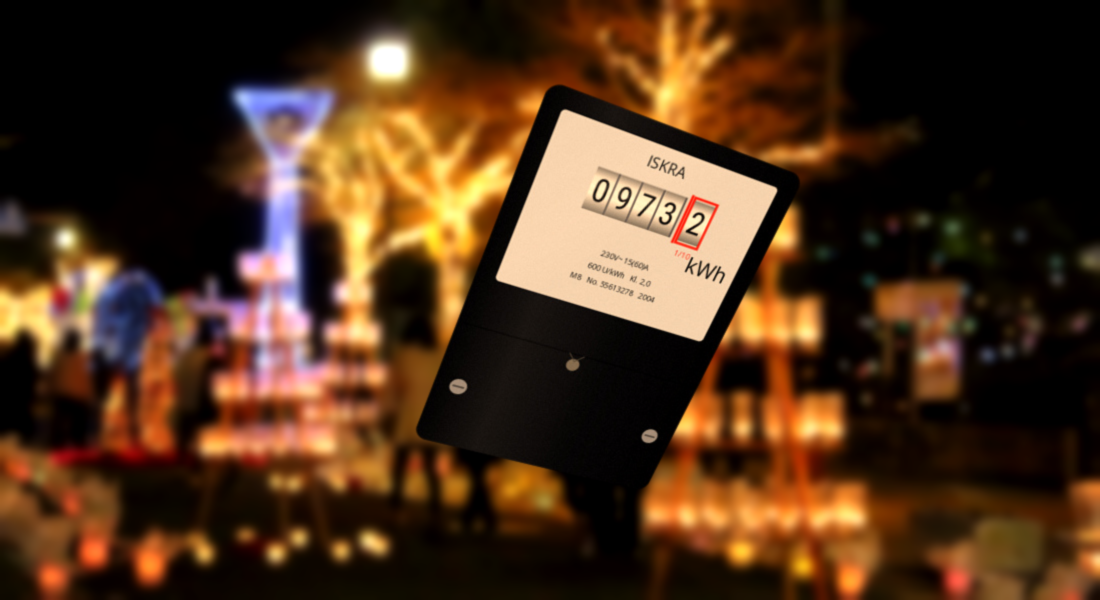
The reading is 973.2
